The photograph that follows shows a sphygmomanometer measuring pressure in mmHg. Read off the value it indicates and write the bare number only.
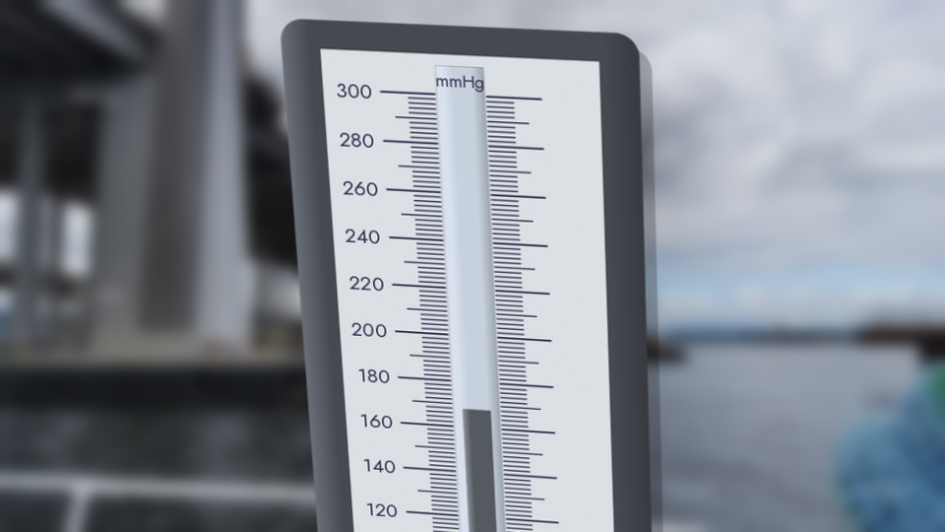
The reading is 168
